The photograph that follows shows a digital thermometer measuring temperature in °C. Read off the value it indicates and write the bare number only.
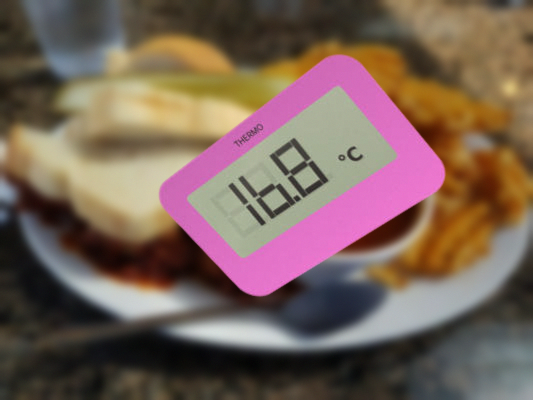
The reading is 16.8
